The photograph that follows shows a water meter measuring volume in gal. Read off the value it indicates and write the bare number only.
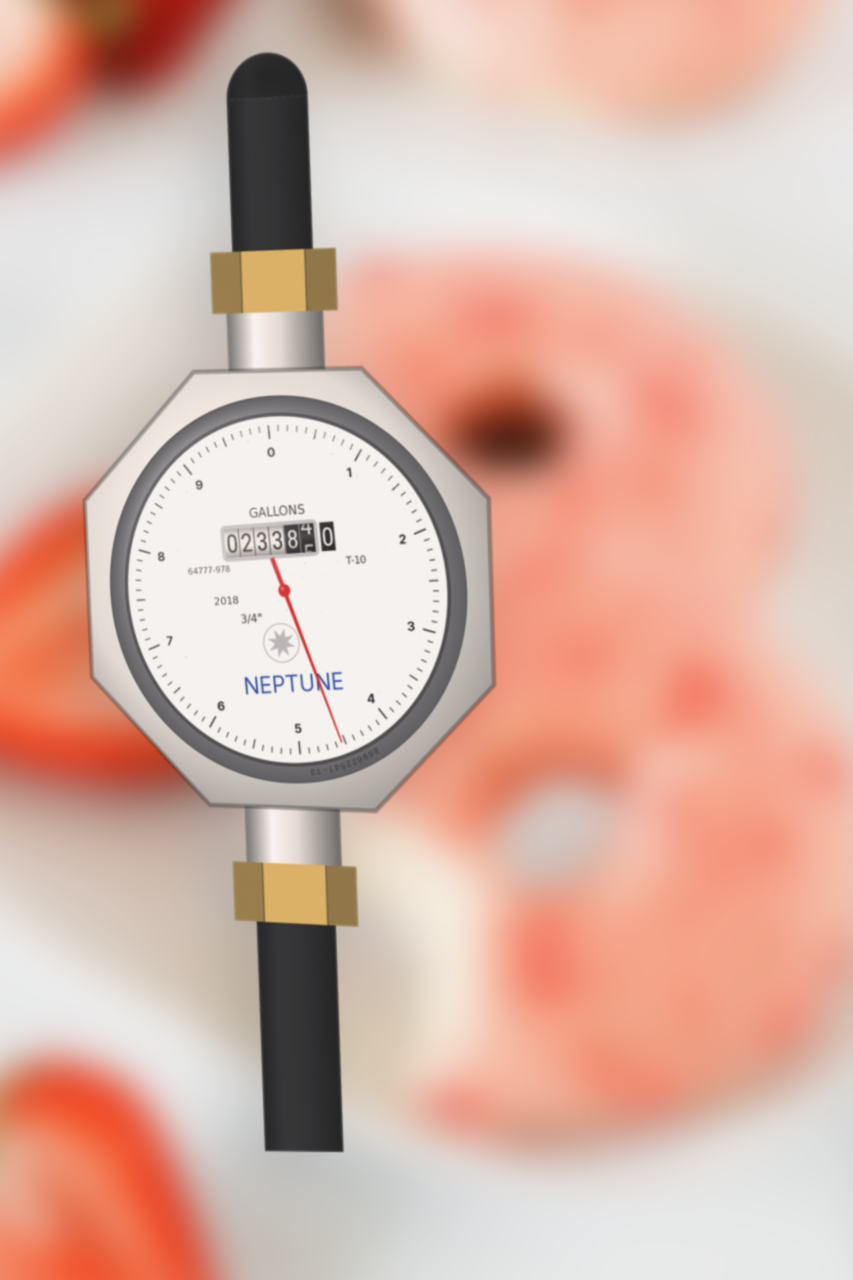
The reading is 233844.5
